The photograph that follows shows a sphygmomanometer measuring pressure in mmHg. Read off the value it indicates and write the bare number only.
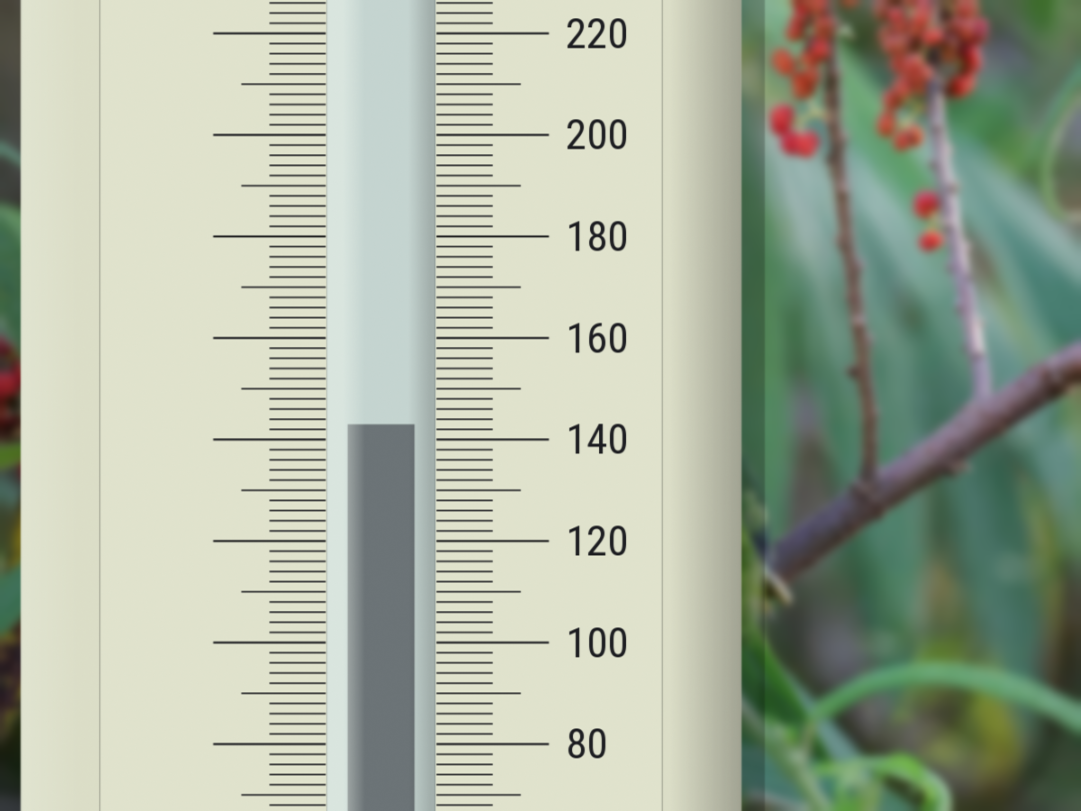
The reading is 143
